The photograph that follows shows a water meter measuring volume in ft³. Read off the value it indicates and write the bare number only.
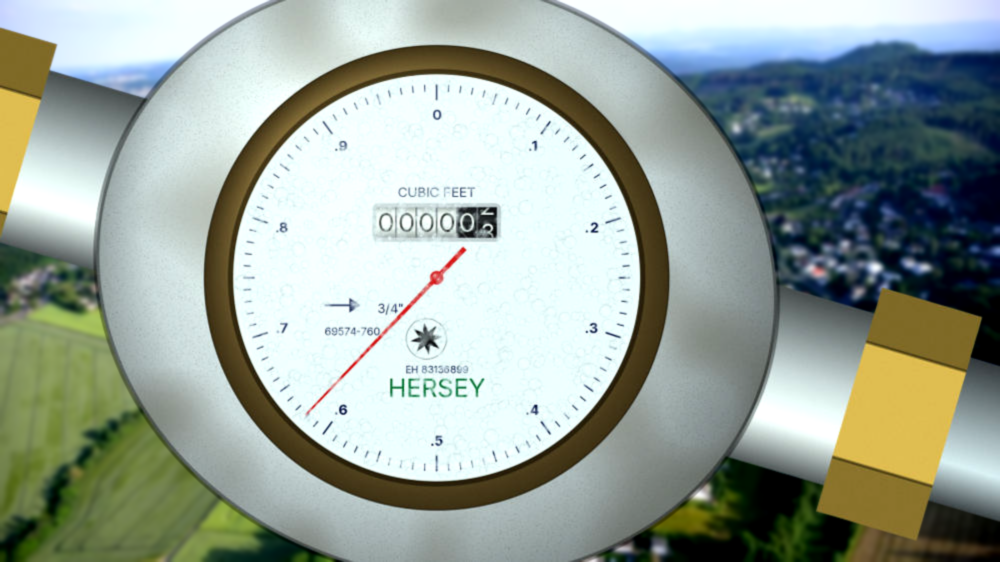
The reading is 2.62
